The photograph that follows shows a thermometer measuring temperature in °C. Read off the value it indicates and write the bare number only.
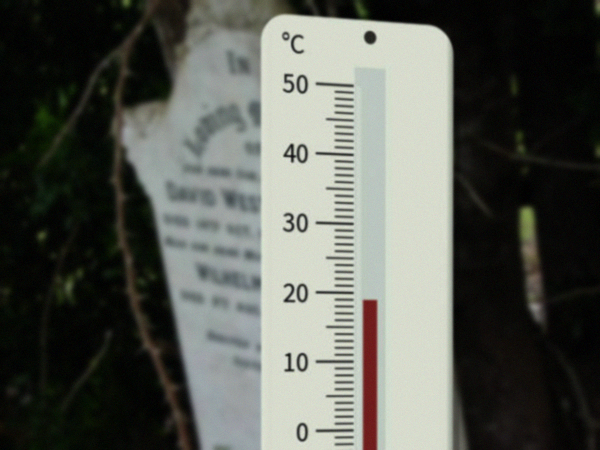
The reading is 19
